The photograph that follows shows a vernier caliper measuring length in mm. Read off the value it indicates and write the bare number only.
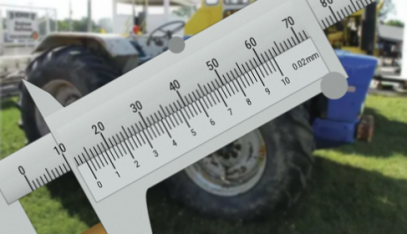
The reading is 14.0
